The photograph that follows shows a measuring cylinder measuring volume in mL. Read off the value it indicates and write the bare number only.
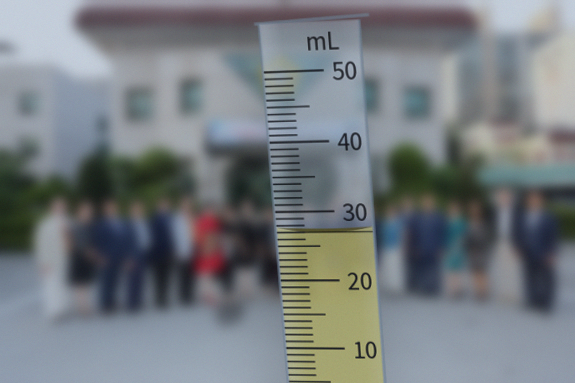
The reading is 27
